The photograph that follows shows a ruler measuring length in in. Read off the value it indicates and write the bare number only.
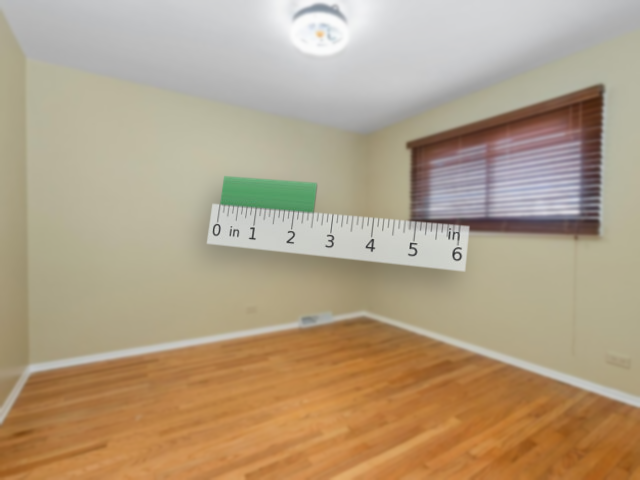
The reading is 2.5
